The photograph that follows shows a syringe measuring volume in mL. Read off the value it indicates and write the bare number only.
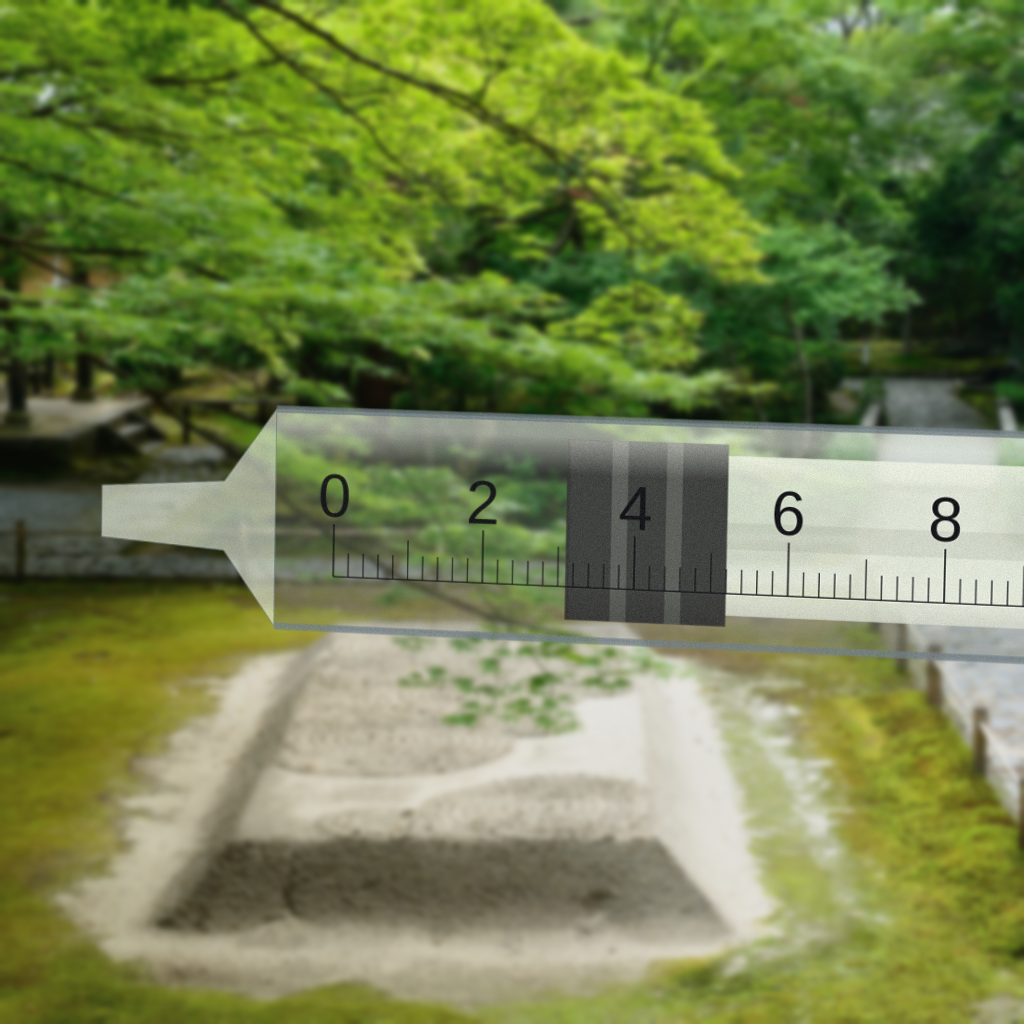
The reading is 3.1
